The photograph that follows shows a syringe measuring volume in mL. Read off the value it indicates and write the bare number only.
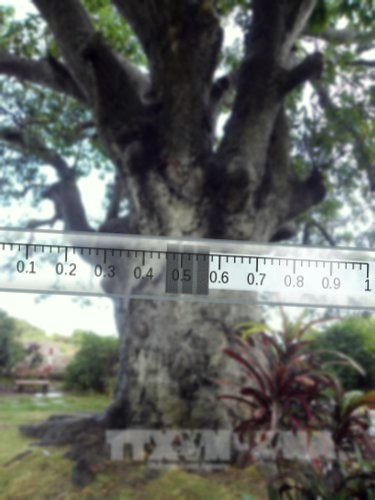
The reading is 0.46
